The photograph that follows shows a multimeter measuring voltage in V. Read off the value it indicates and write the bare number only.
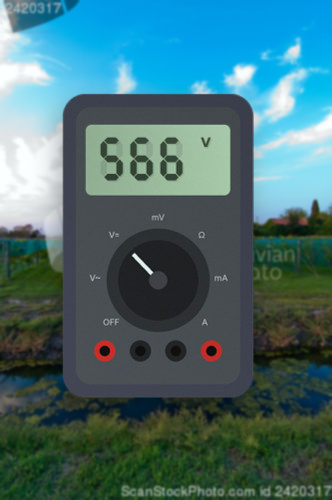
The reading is 566
